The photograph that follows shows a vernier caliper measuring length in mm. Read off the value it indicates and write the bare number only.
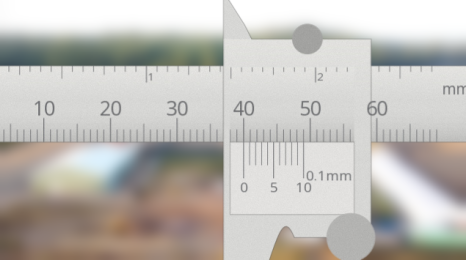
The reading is 40.0
